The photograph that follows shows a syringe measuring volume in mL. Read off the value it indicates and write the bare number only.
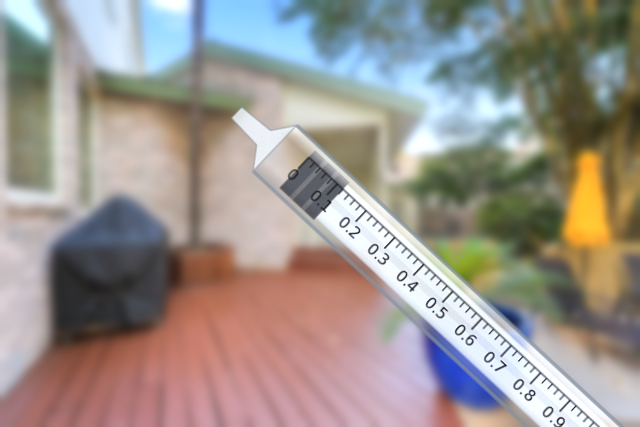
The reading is 0
